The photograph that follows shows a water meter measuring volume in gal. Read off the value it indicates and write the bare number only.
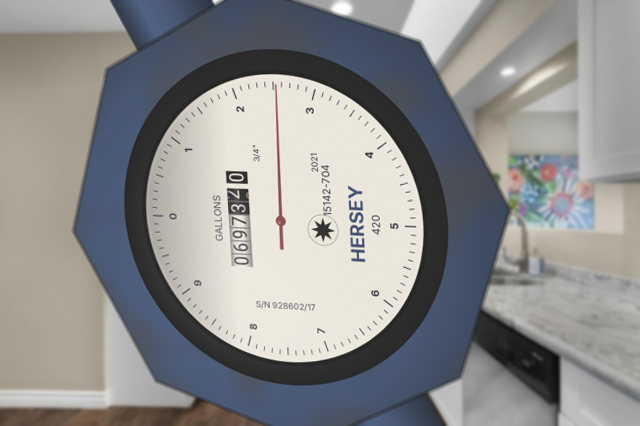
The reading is 697322.5
